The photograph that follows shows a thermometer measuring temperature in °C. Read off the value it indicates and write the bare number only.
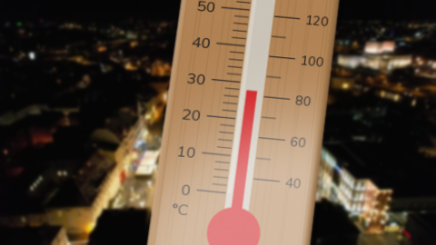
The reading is 28
